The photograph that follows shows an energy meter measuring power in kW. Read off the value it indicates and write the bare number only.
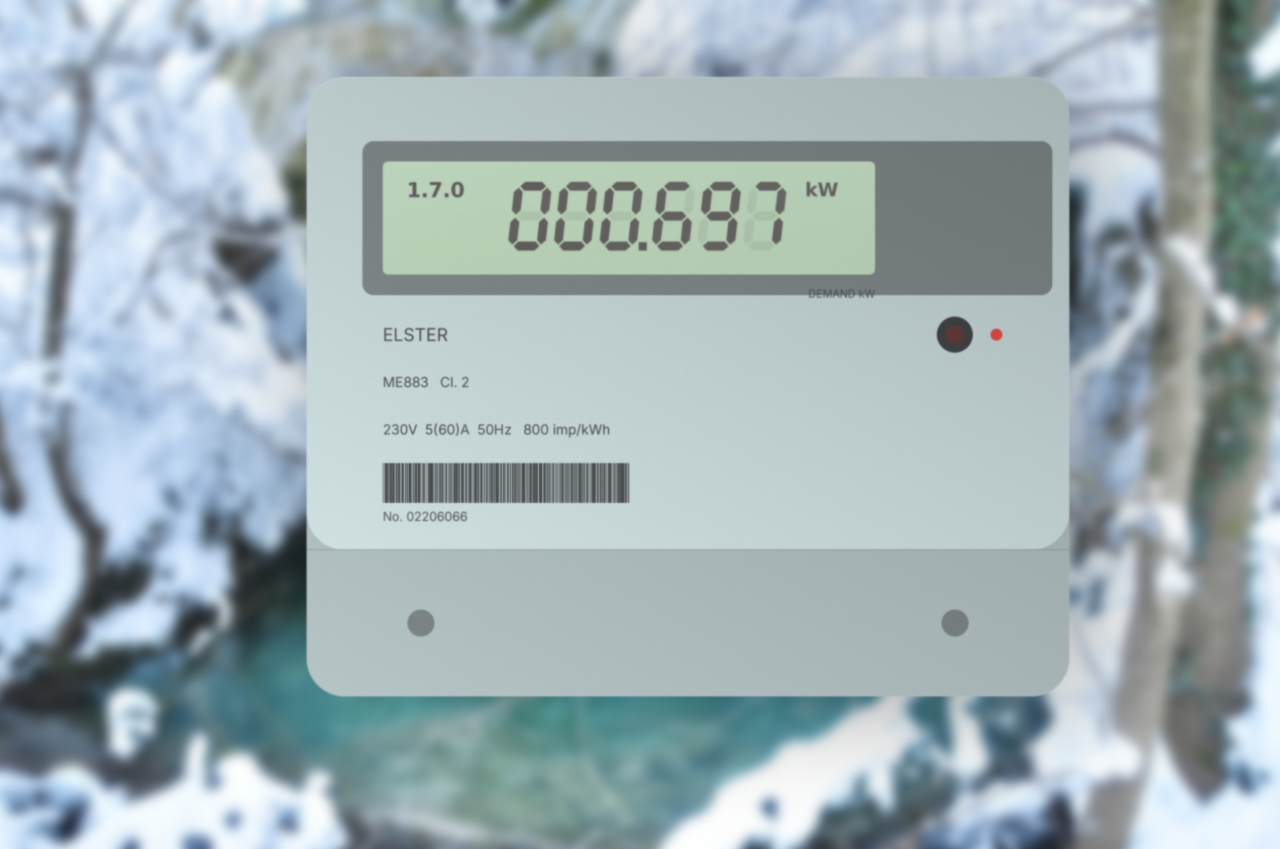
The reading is 0.697
